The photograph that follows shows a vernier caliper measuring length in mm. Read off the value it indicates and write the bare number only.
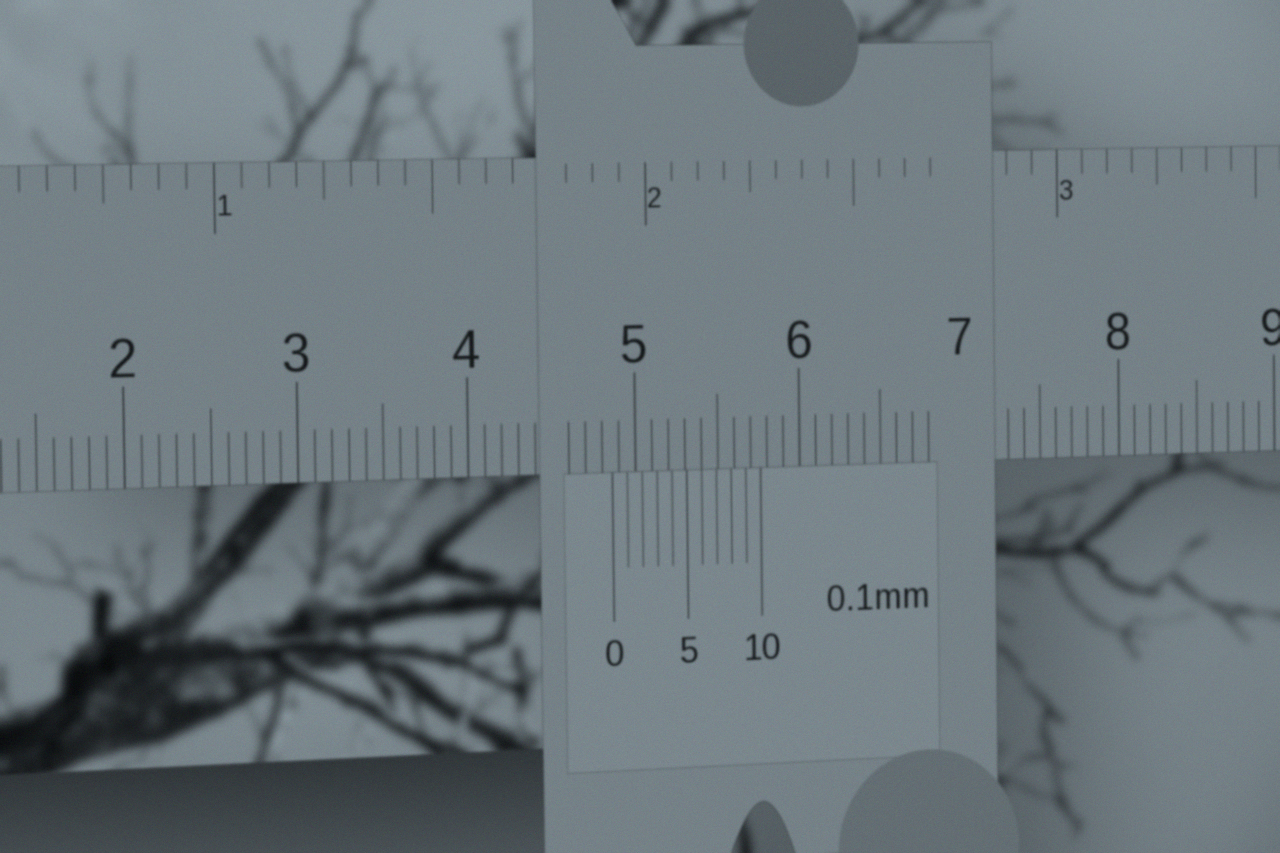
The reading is 48.6
